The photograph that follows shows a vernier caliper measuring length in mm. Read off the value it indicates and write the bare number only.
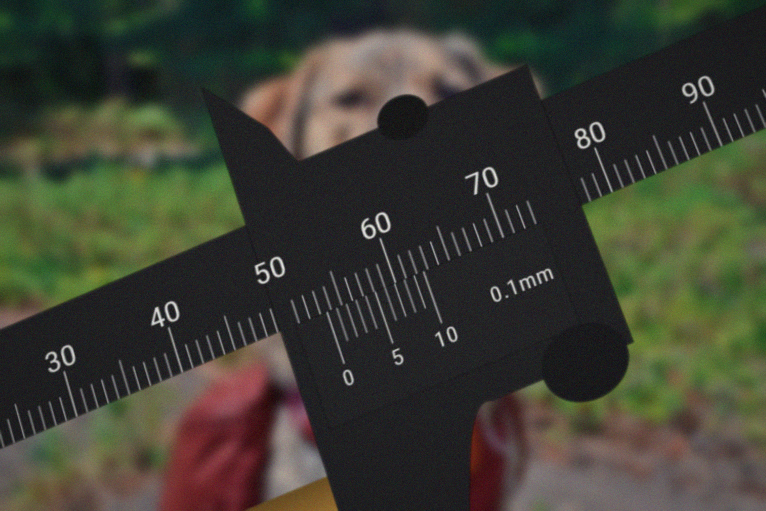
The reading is 53.6
